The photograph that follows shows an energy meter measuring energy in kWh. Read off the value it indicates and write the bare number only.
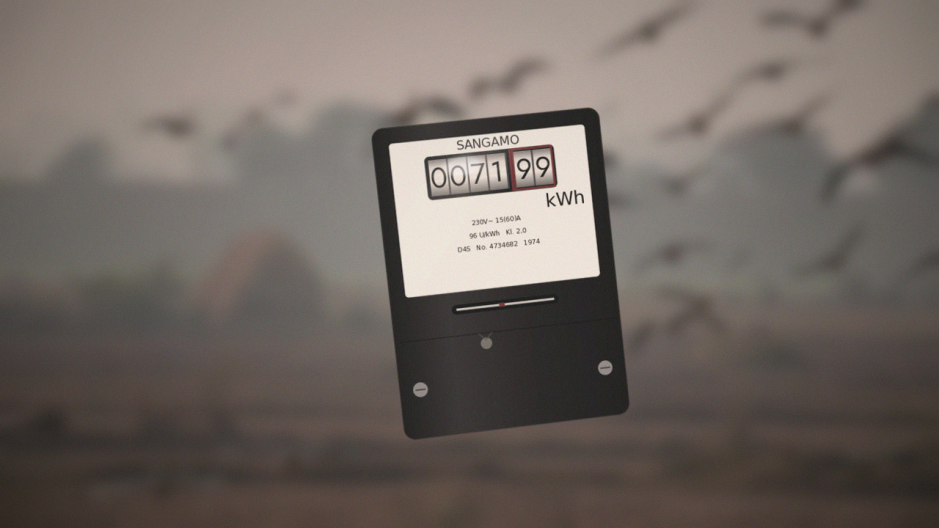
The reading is 71.99
